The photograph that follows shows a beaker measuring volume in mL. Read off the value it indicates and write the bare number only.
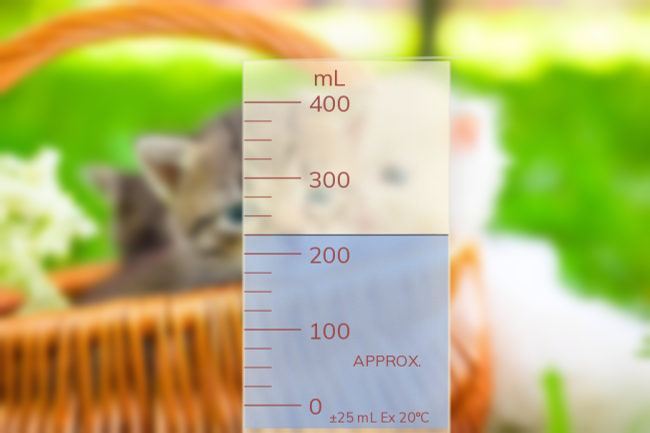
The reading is 225
